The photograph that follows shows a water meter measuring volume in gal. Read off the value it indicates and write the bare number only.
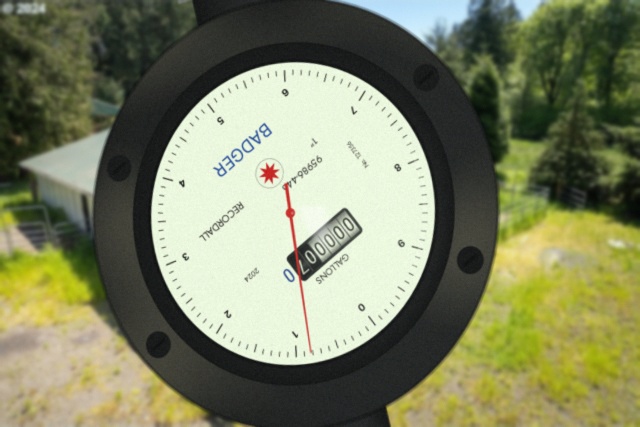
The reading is 70.8
